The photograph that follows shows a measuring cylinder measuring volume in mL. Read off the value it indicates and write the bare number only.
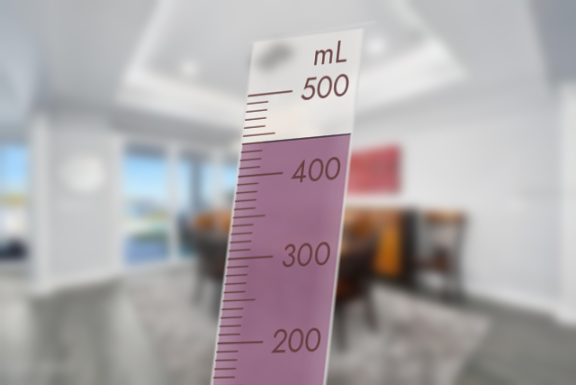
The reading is 440
